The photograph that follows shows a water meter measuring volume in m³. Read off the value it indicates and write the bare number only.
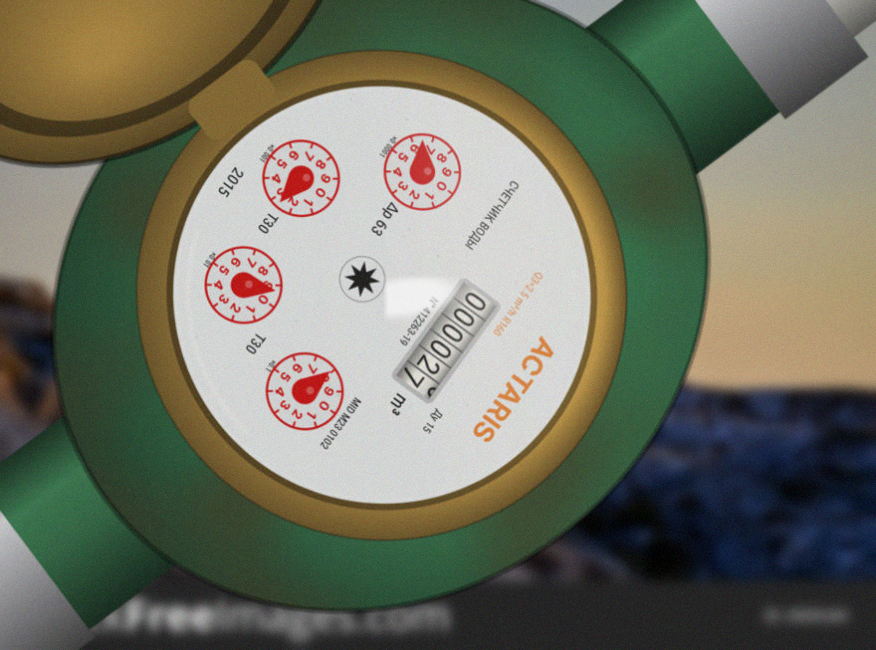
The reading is 26.7926
